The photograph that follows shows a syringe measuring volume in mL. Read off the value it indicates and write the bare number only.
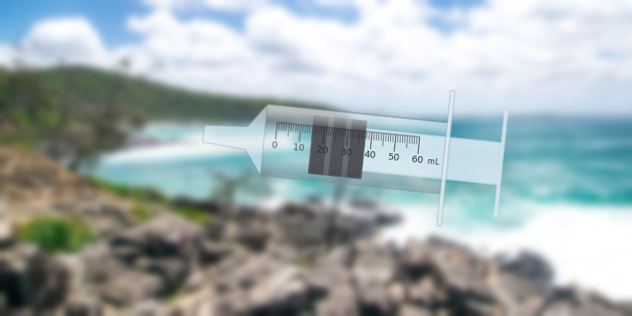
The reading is 15
